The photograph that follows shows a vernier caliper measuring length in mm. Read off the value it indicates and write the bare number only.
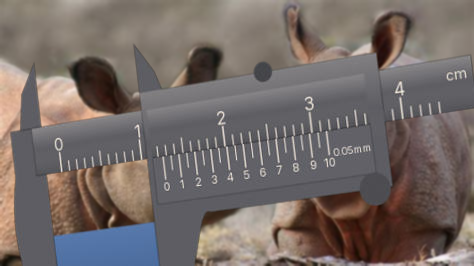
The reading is 12.6
